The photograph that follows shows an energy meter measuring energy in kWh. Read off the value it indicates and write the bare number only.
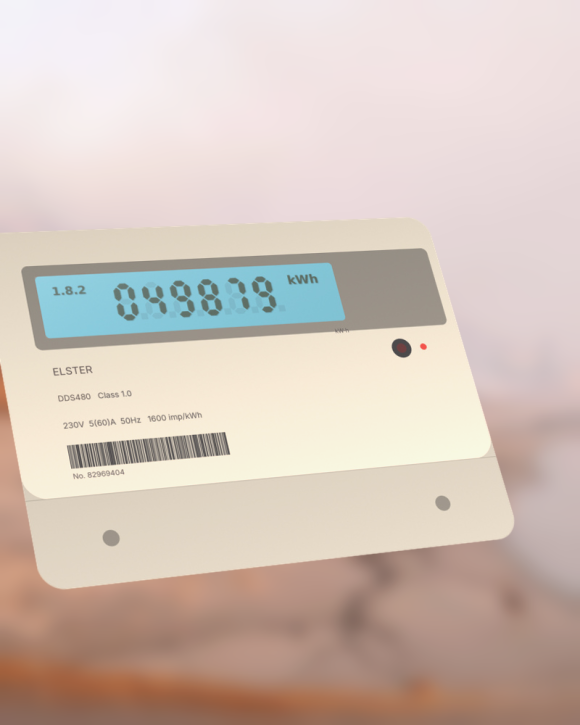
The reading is 49879
